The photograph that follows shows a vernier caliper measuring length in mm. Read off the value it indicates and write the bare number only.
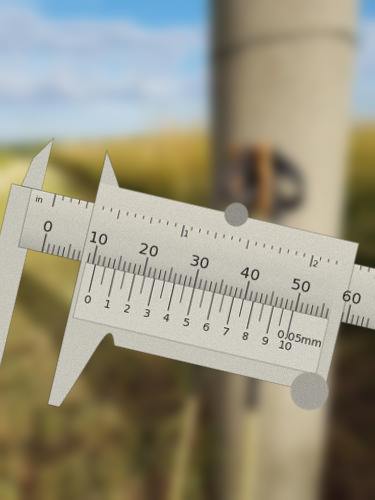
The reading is 10.5
